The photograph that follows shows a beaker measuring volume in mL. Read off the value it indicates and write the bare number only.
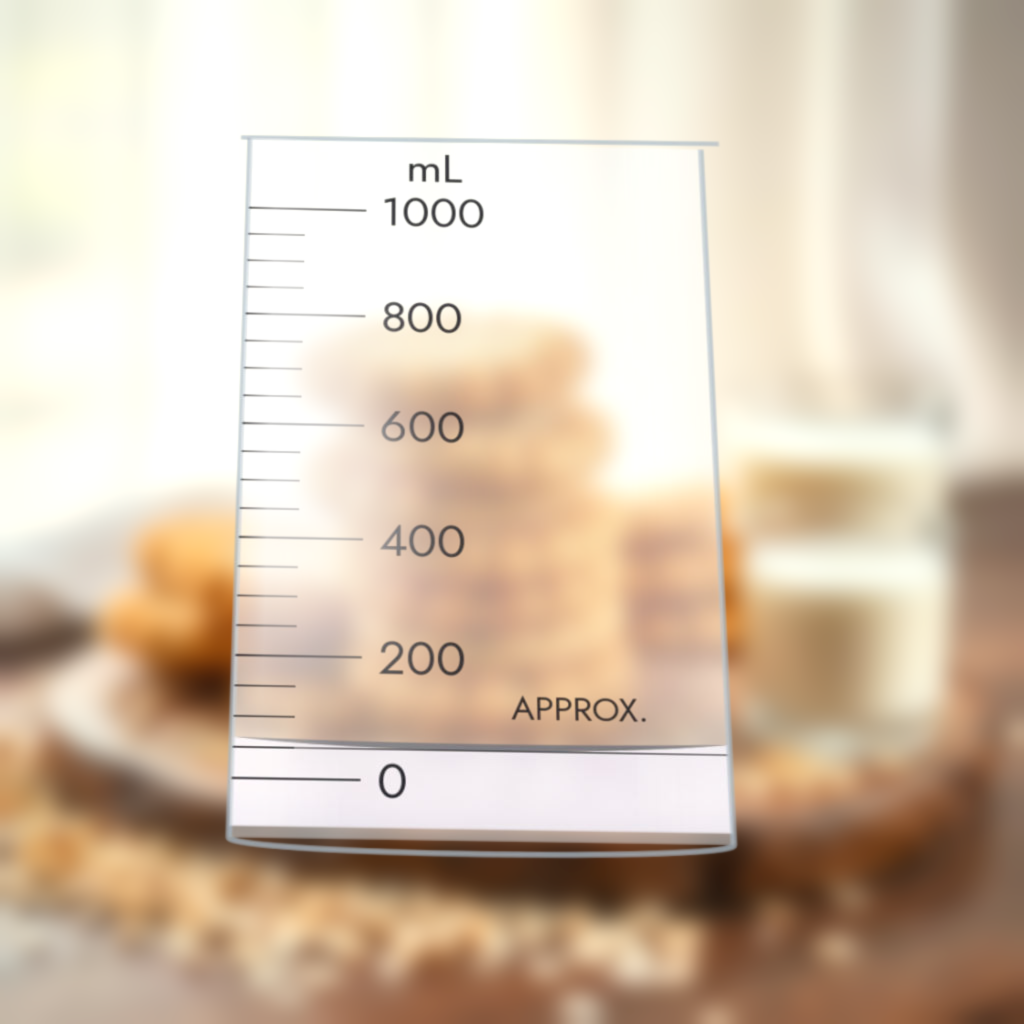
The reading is 50
